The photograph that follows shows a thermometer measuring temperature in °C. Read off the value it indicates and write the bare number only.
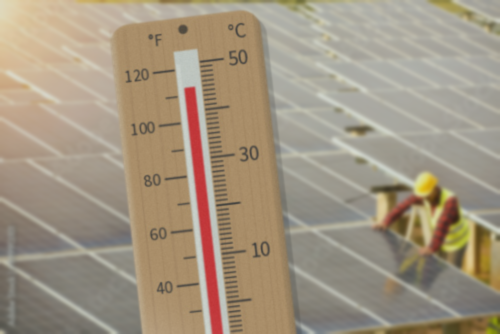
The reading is 45
